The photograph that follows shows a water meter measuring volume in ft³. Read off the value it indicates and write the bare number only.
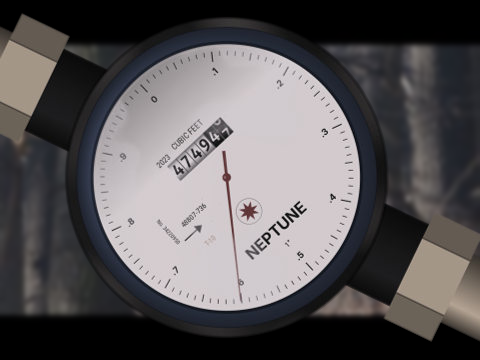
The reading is 474946.60
